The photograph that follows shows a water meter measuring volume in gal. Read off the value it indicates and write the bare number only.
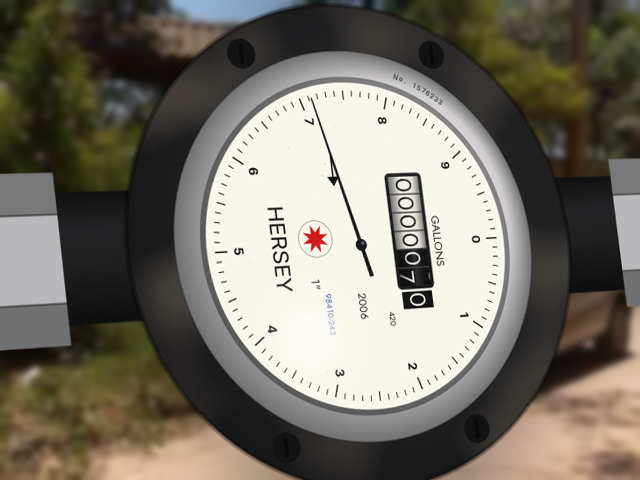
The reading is 67.1
